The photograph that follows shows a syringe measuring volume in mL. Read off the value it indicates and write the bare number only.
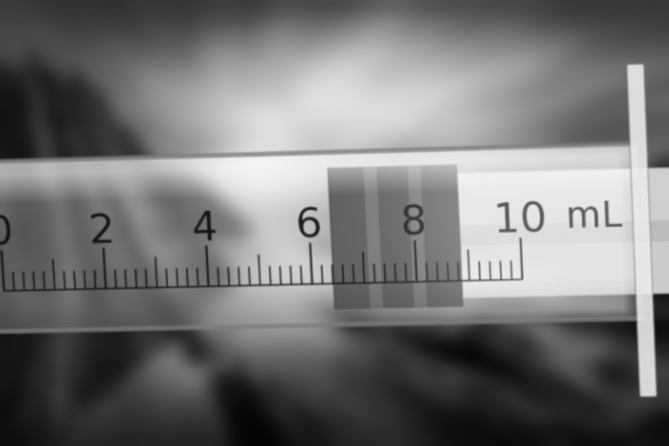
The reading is 6.4
